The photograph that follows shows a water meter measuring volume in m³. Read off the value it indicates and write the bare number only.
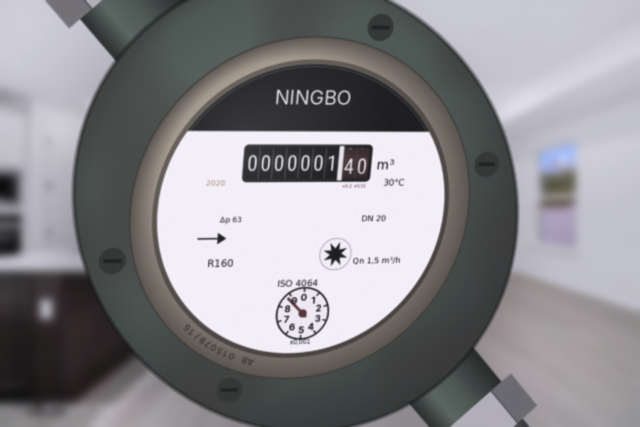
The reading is 1.398
